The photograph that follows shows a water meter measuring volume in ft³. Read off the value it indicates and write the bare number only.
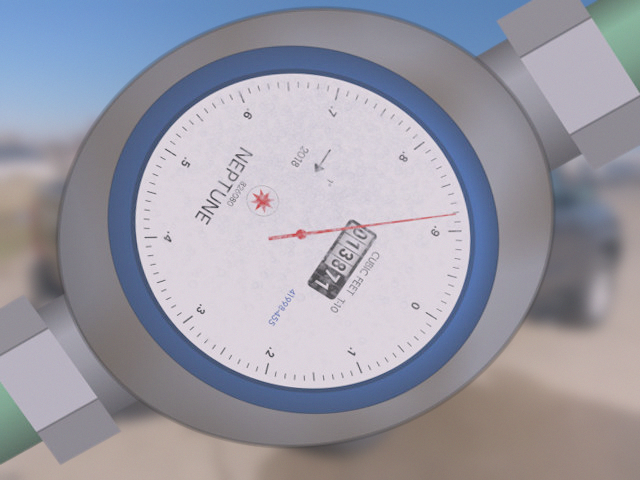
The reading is 13870.88
